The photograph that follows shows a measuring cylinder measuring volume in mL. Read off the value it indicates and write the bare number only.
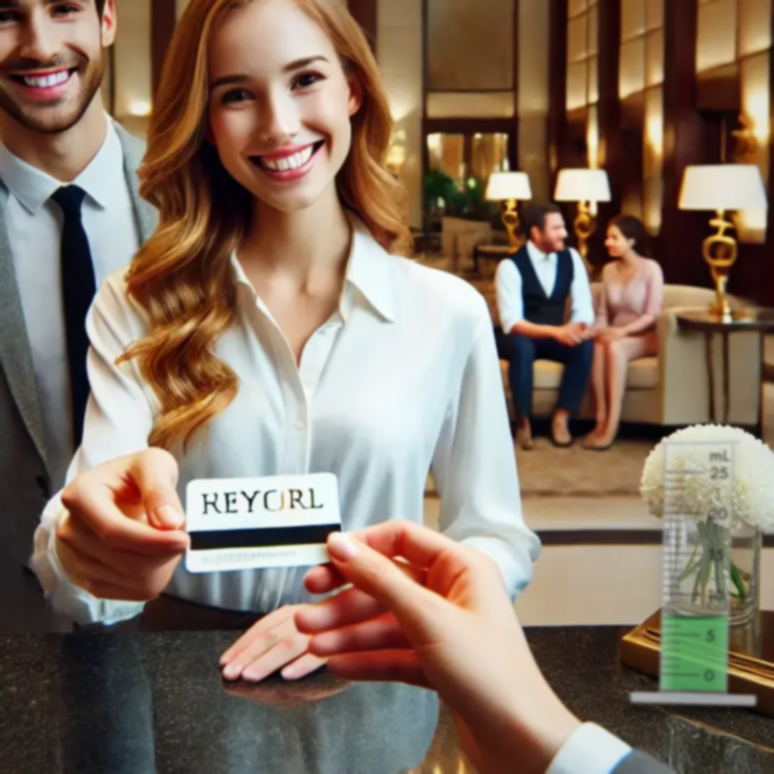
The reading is 7
